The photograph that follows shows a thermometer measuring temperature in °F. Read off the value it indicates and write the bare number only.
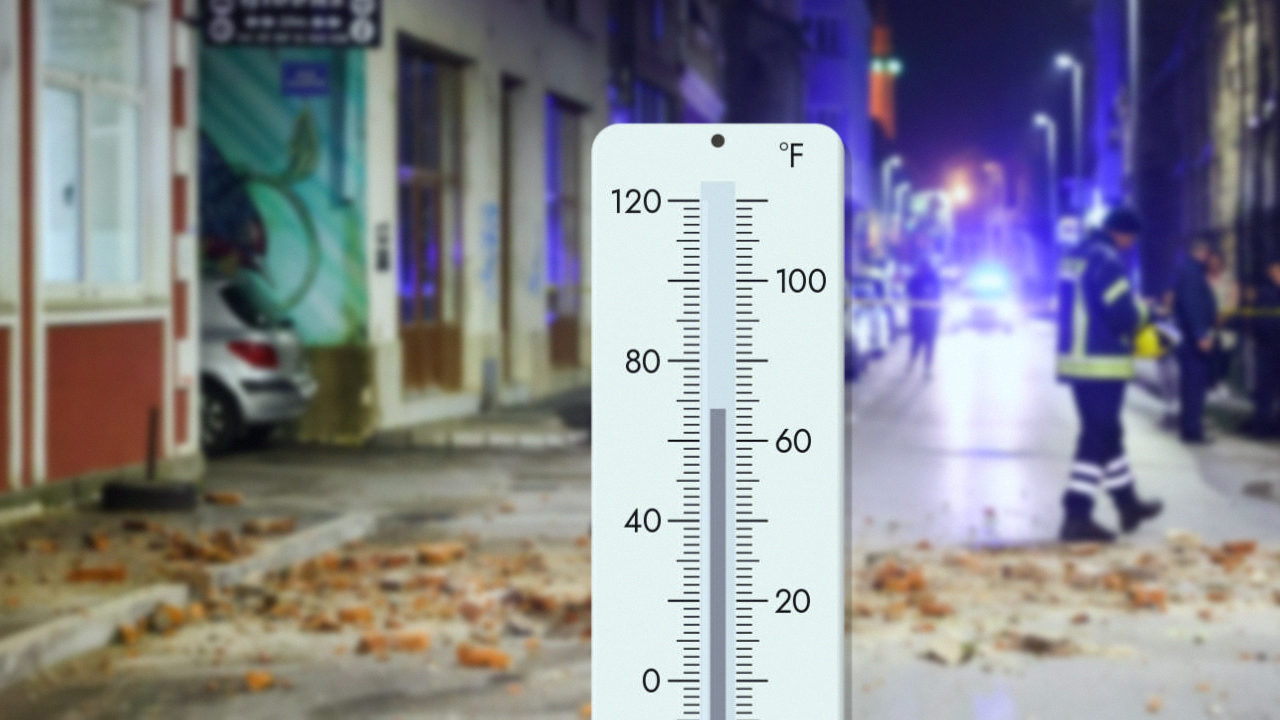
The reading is 68
